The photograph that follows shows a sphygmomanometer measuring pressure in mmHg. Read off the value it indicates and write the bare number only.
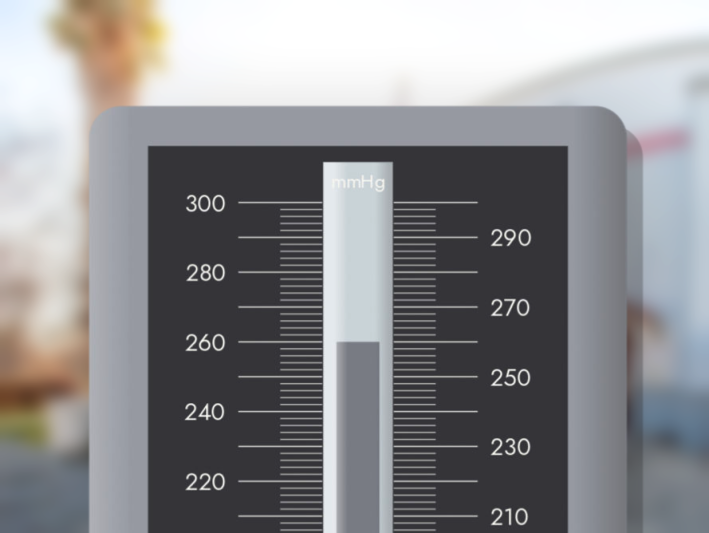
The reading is 260
